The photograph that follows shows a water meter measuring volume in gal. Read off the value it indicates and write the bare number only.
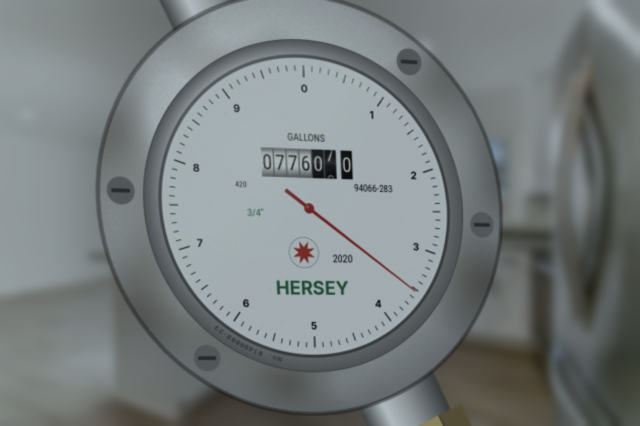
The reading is 776073.5
